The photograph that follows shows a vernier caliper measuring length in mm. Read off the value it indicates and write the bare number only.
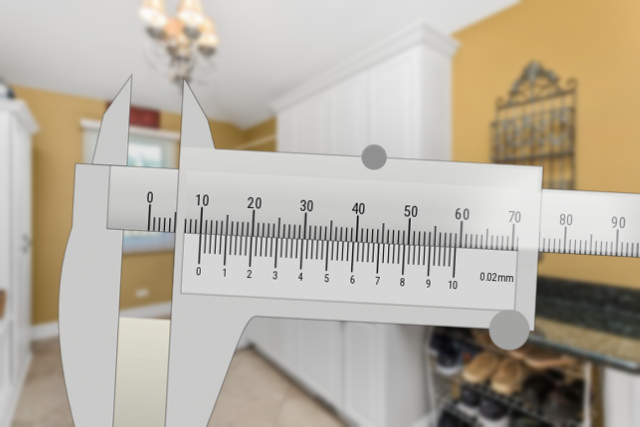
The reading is 10.0
